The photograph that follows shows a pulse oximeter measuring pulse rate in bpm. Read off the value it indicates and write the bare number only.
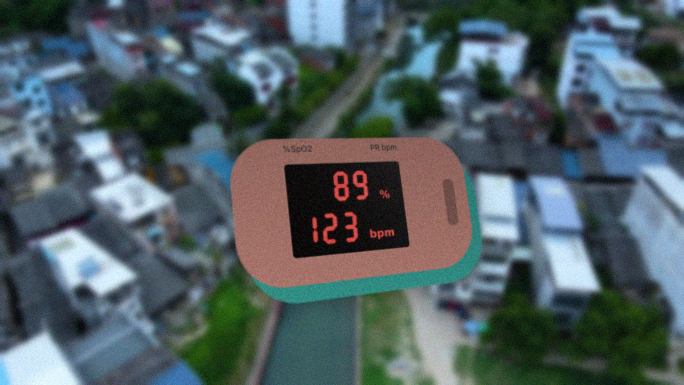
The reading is 123
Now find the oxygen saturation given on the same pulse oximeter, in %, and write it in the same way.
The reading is 89
